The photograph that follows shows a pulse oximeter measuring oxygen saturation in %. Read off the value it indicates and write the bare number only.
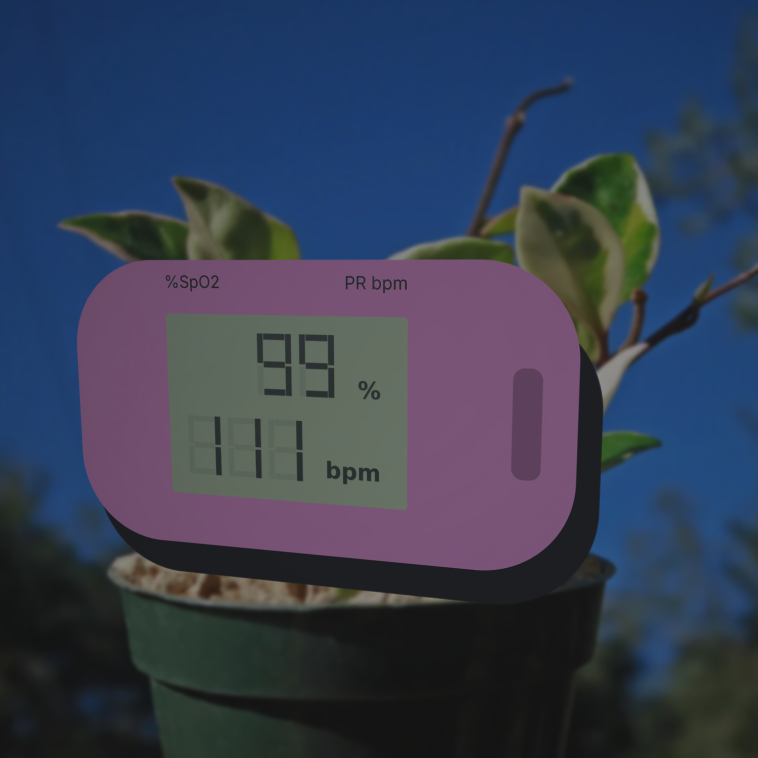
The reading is 99
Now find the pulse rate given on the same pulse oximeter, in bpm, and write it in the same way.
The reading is 111
